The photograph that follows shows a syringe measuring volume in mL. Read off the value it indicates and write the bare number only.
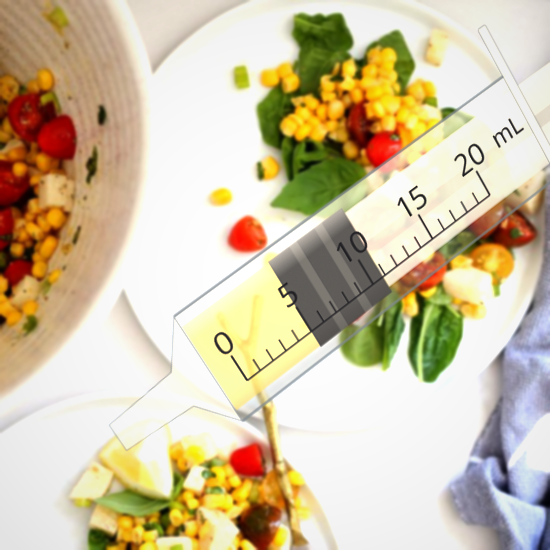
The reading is 5
